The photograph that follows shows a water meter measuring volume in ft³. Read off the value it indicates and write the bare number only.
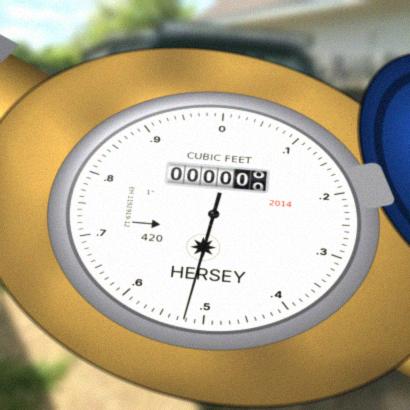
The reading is 8.52
